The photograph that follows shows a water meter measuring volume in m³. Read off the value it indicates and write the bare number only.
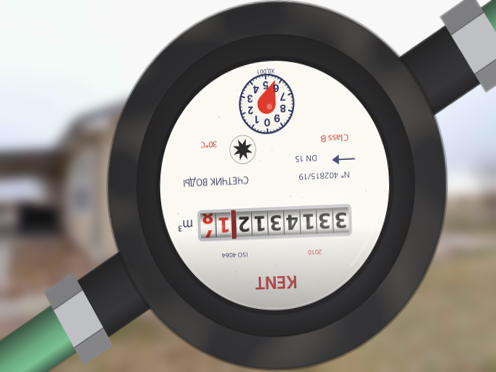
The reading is 3314312.175
